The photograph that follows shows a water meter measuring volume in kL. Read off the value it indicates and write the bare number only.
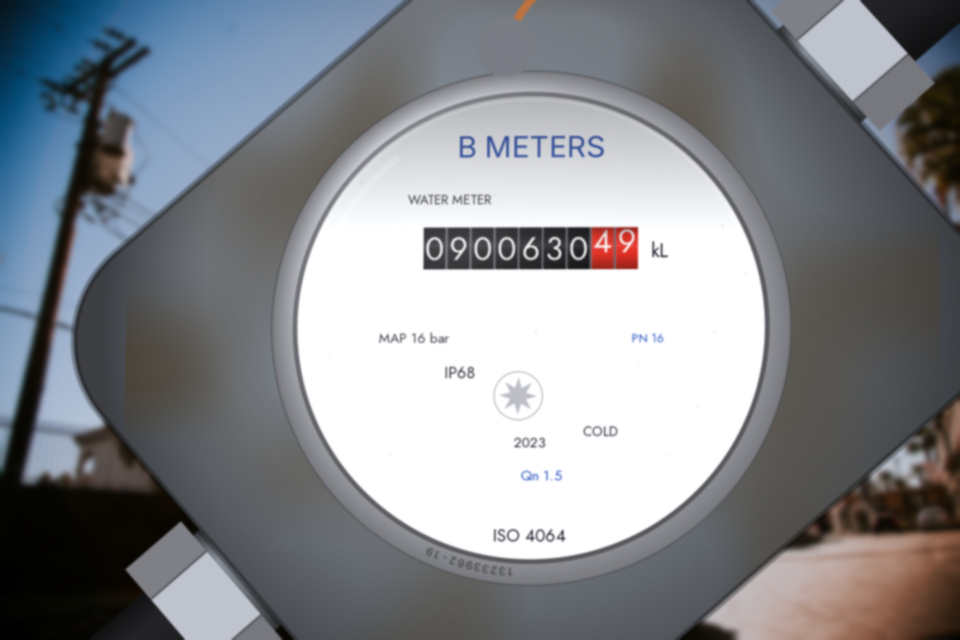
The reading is 900630.49
